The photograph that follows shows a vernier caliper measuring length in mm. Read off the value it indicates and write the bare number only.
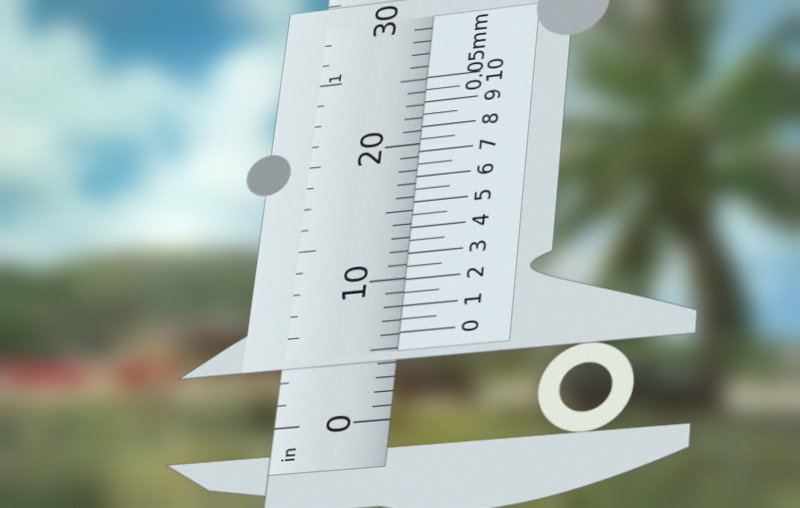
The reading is 6.1
